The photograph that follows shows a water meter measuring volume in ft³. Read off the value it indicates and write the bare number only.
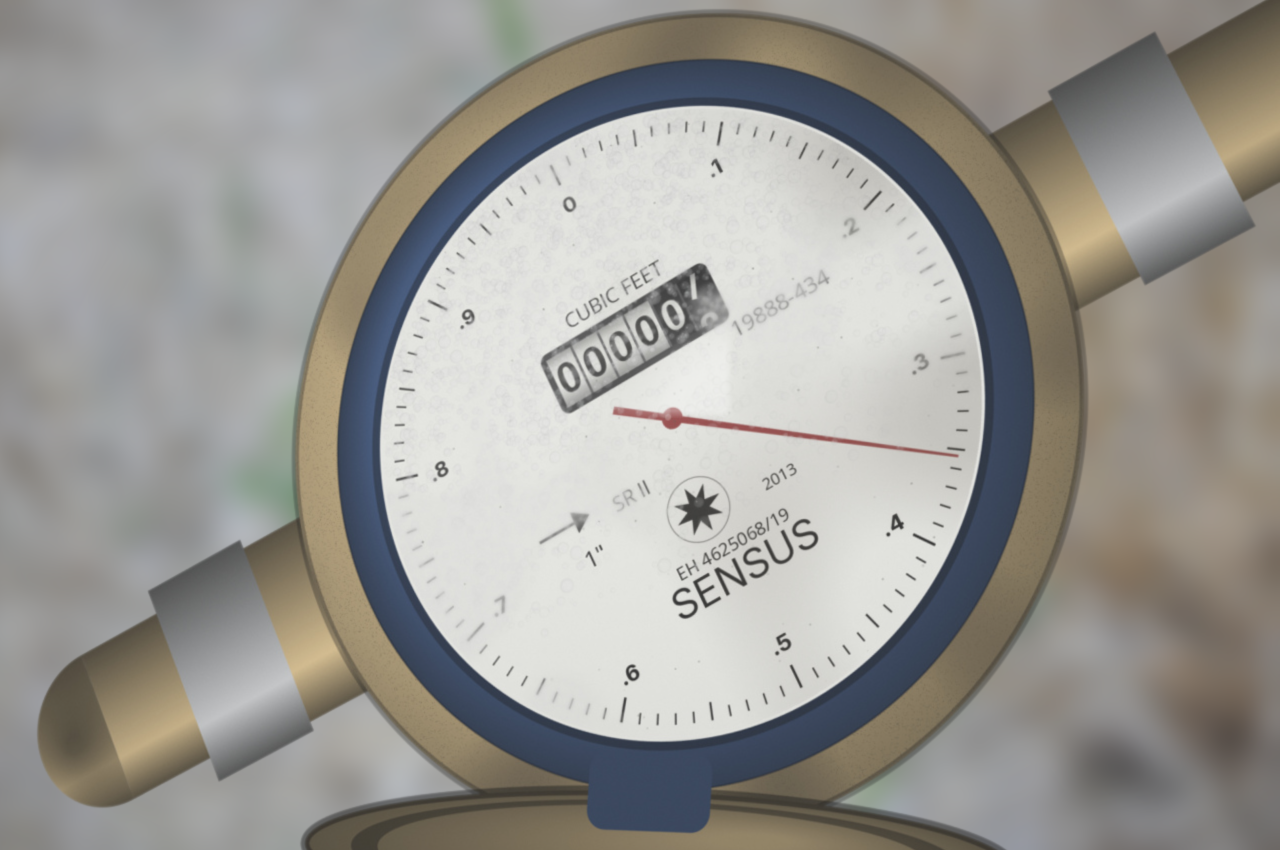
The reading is 7.35
